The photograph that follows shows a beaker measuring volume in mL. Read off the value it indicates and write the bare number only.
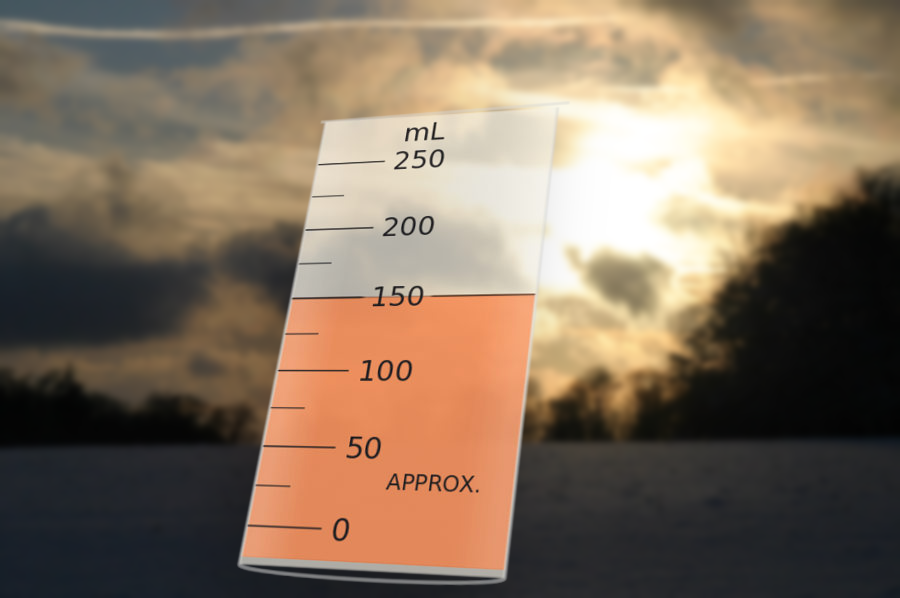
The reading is 150
